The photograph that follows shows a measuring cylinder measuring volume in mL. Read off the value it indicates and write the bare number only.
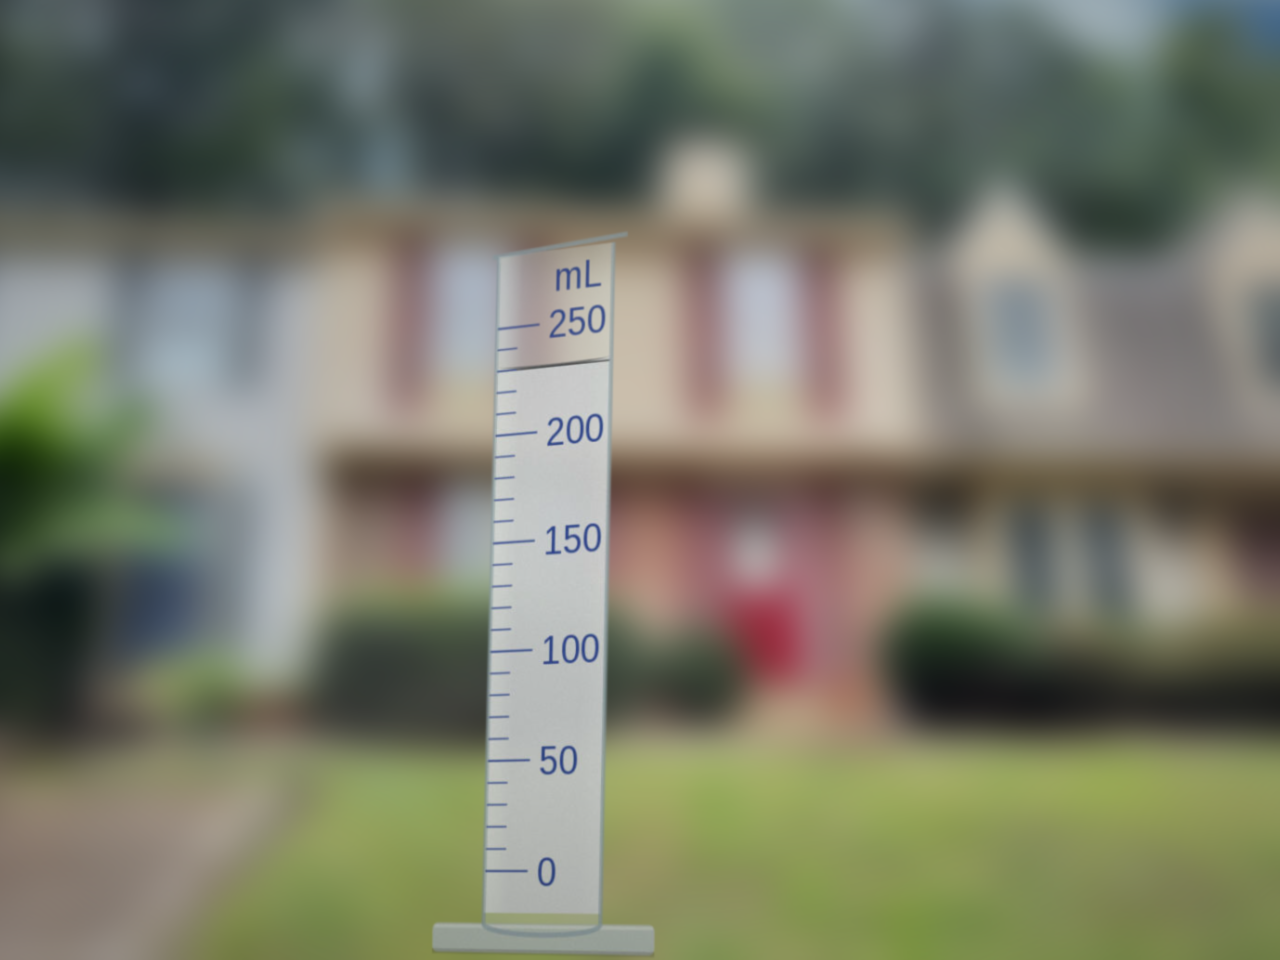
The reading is 230
